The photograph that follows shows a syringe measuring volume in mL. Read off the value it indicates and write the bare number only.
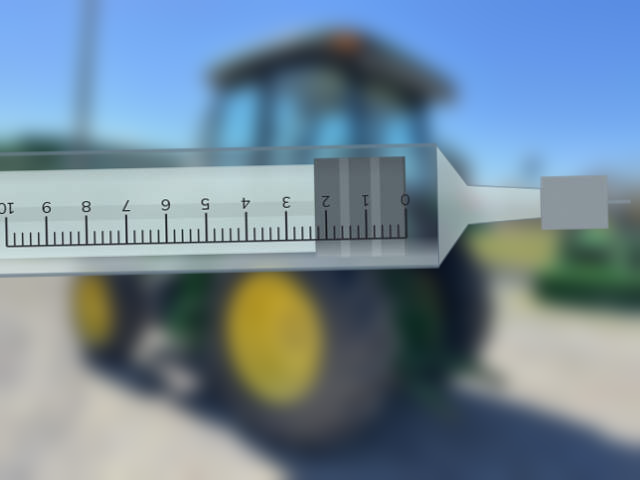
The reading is 0
